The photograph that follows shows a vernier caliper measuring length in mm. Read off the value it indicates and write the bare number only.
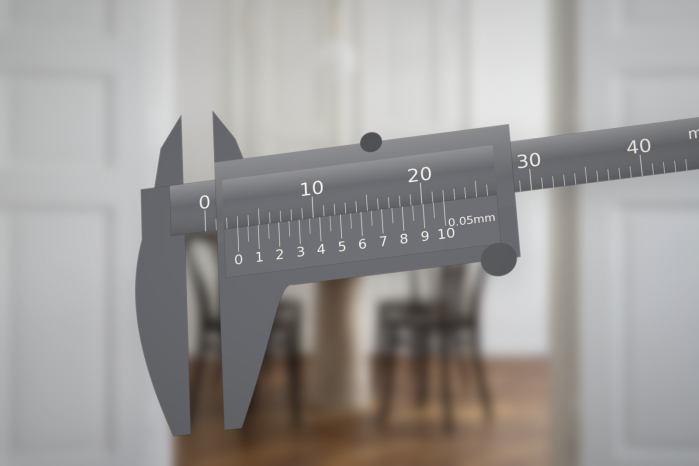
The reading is 3.0
